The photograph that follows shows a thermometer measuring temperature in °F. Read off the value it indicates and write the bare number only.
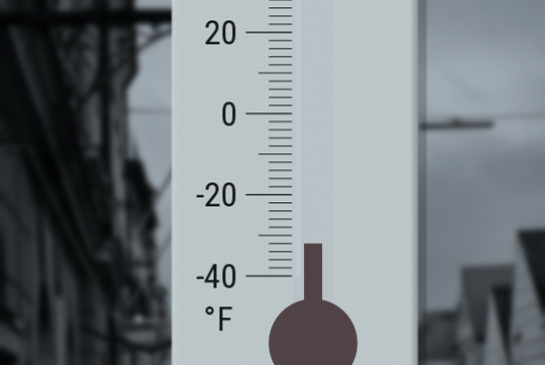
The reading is -32
